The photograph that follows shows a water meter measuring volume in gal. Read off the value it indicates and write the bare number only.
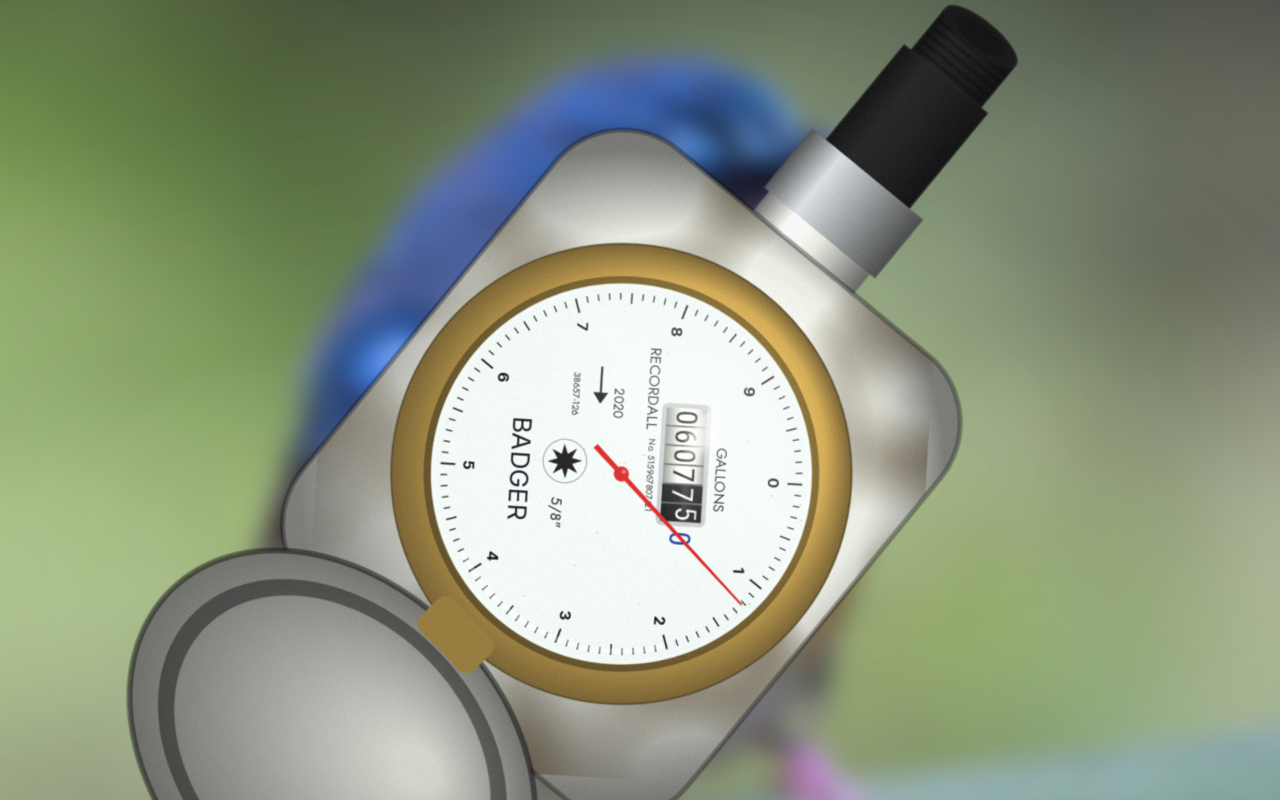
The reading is 607751.2
